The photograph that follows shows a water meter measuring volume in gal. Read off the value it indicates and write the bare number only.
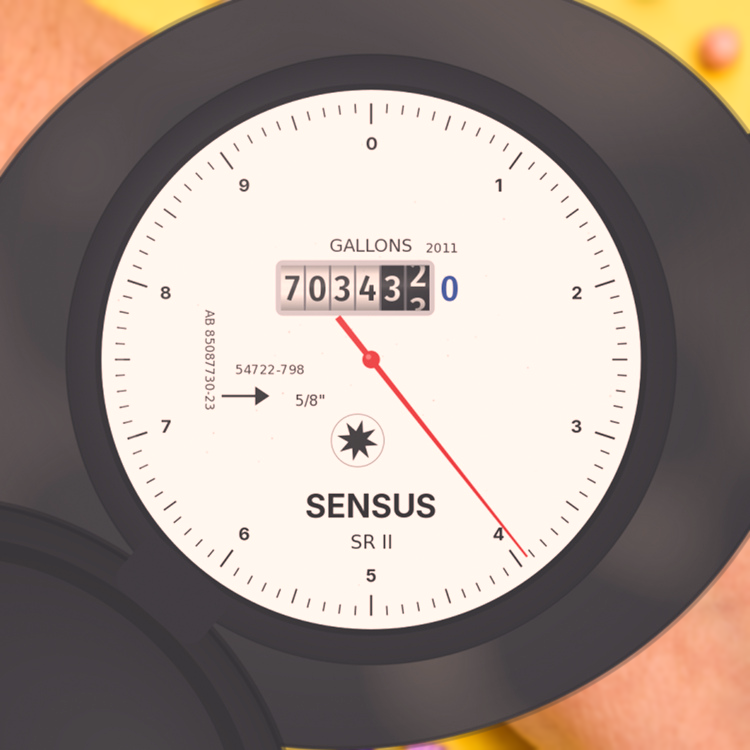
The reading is 7034323.9
